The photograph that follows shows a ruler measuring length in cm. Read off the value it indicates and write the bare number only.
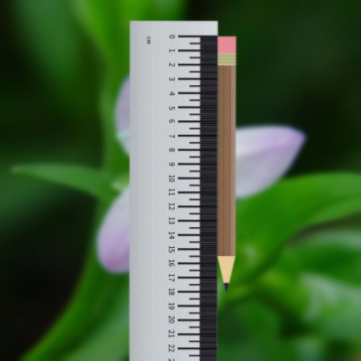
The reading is 18
